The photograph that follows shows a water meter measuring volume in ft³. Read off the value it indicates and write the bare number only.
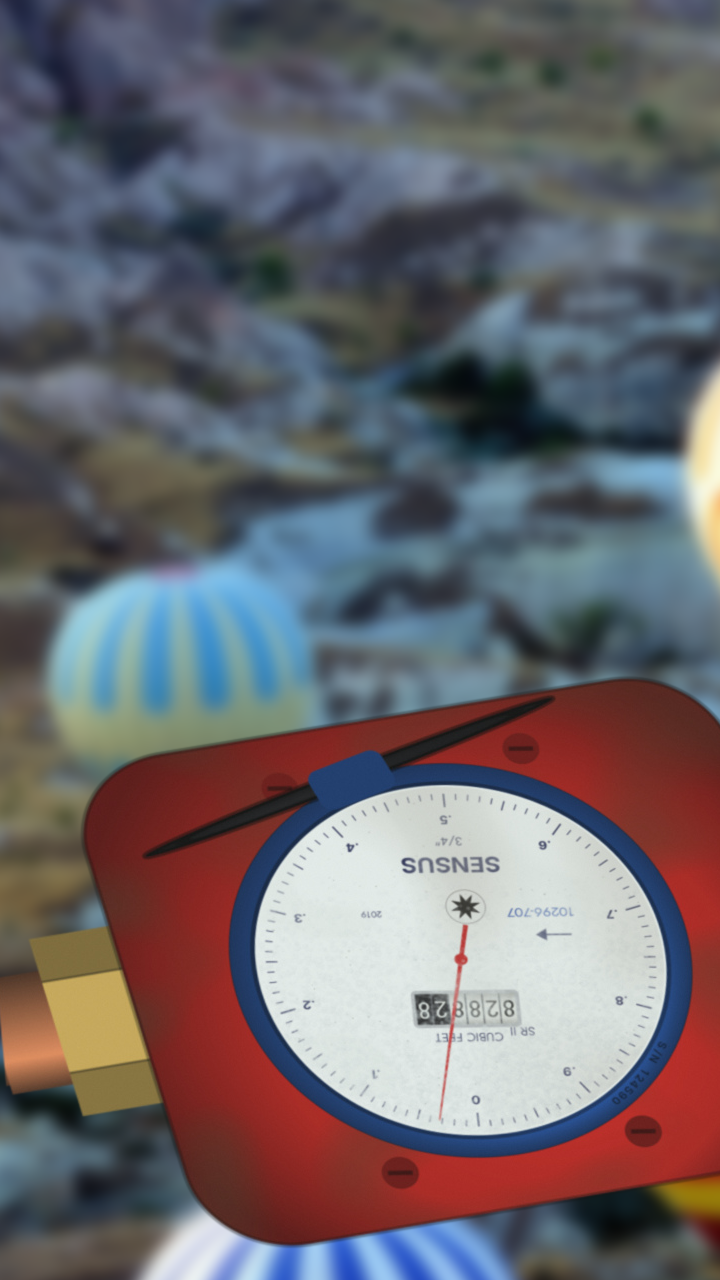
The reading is 828828.03
